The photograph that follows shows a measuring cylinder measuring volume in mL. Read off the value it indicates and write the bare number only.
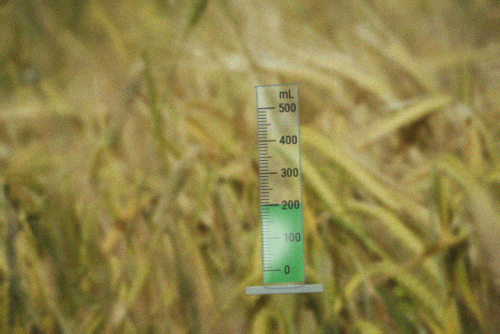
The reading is 200
